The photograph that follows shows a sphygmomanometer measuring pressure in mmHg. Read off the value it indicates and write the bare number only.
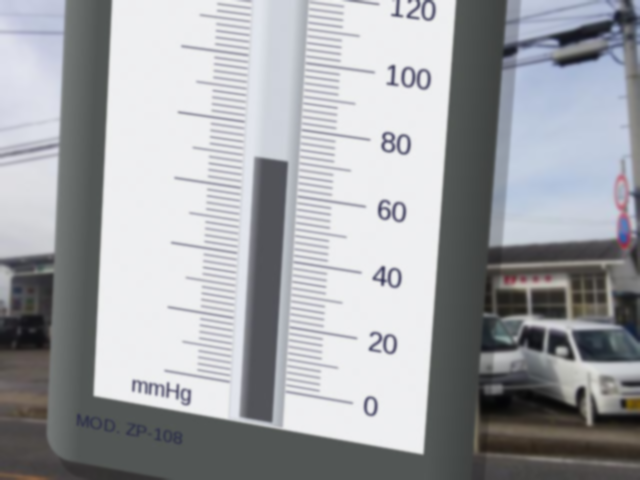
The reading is 70
